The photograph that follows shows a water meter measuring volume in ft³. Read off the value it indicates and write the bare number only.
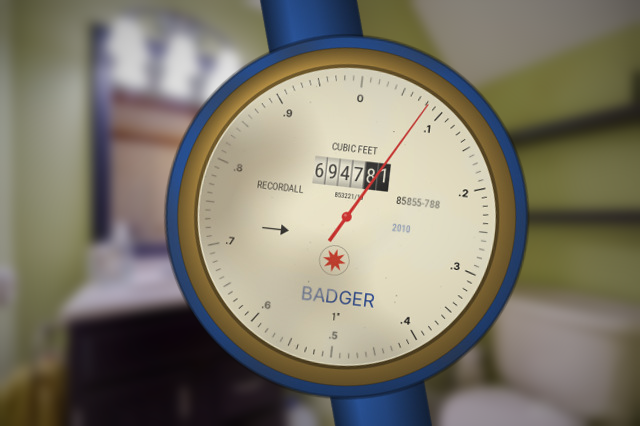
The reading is 694781.08
